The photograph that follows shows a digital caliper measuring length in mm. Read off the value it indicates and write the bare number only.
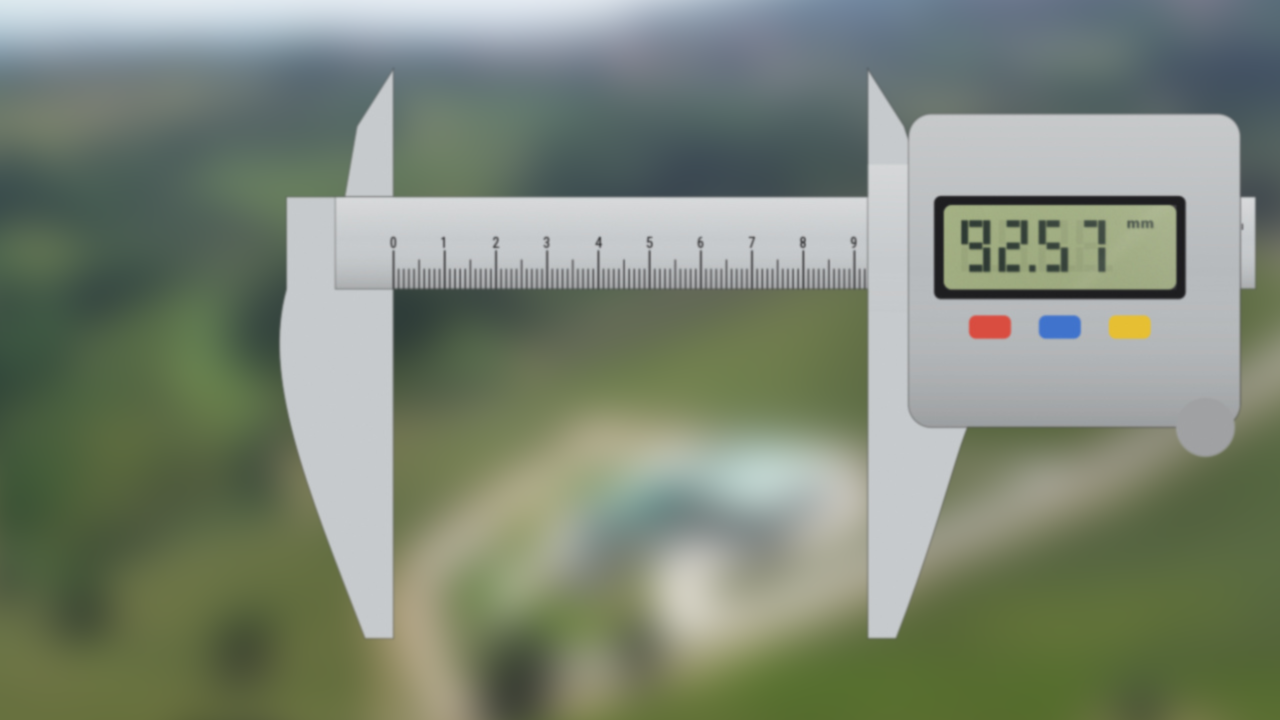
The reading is 92.57
